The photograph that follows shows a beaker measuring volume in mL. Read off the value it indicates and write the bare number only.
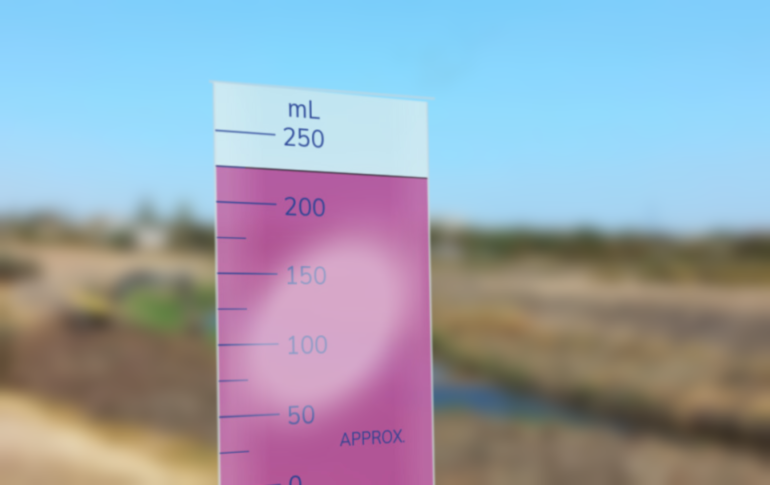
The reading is 225
